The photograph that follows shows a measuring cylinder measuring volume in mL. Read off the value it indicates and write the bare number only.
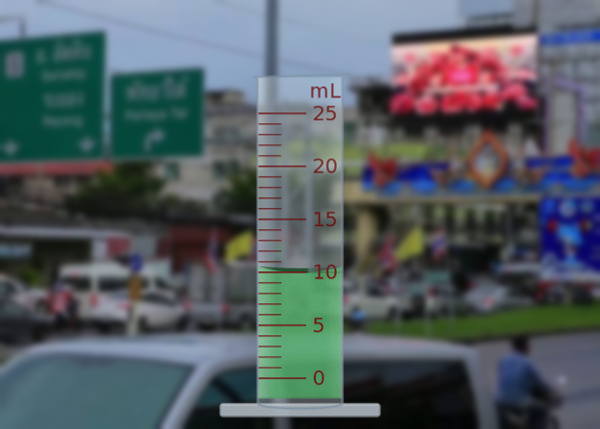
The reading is 10
